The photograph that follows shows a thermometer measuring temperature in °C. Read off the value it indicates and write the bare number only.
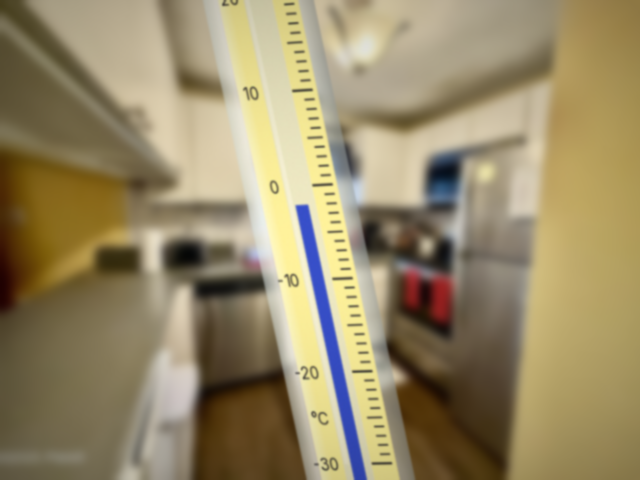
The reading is -2
